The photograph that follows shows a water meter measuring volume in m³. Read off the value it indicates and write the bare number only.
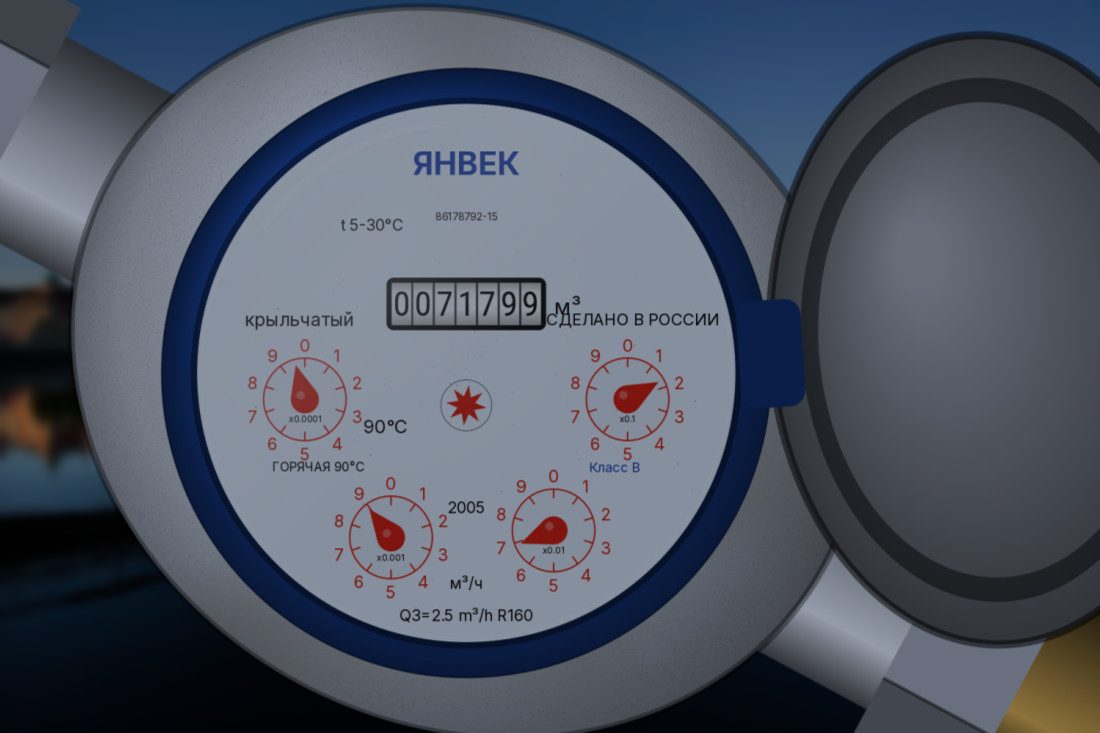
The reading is 71799.1689
